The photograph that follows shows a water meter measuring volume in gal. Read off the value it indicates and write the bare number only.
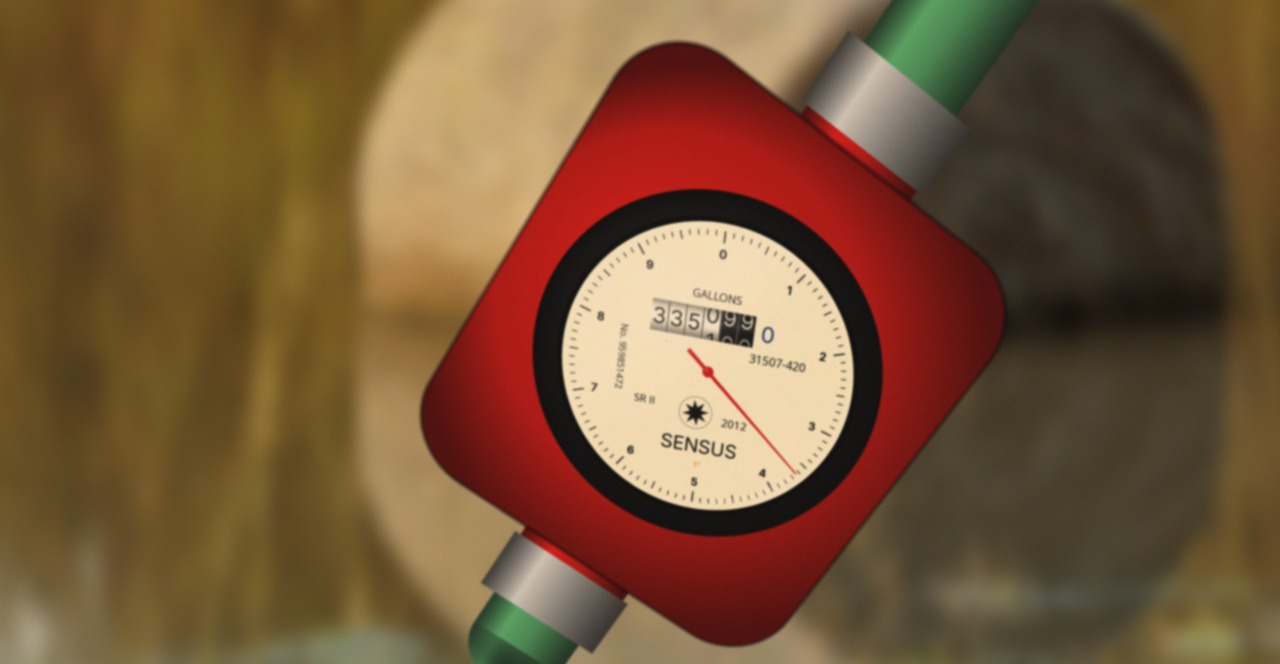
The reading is 3350993.6
